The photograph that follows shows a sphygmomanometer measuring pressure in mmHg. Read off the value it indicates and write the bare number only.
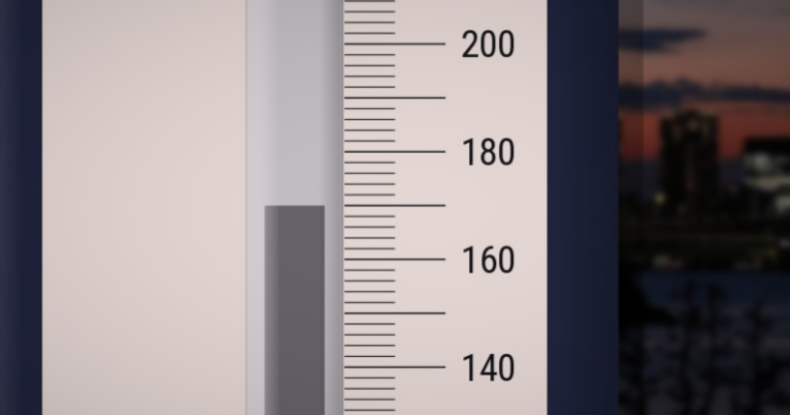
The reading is 170
